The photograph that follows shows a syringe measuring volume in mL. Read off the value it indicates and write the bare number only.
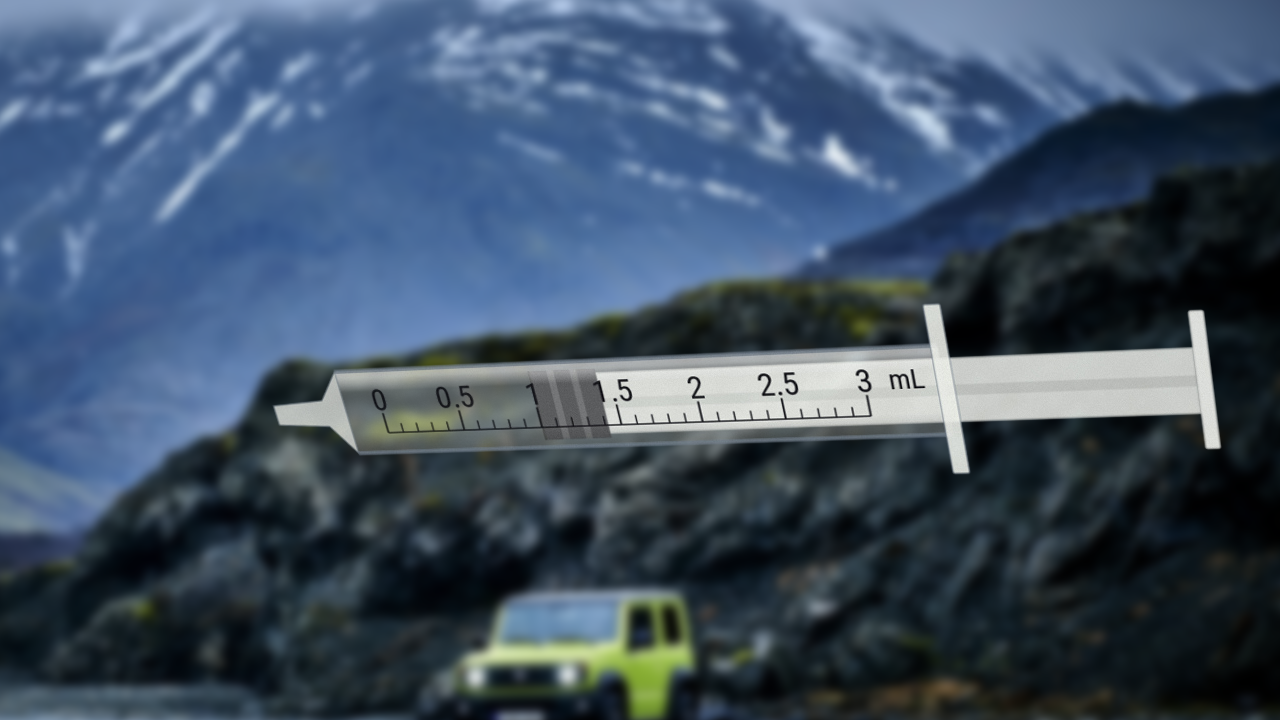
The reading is 1
